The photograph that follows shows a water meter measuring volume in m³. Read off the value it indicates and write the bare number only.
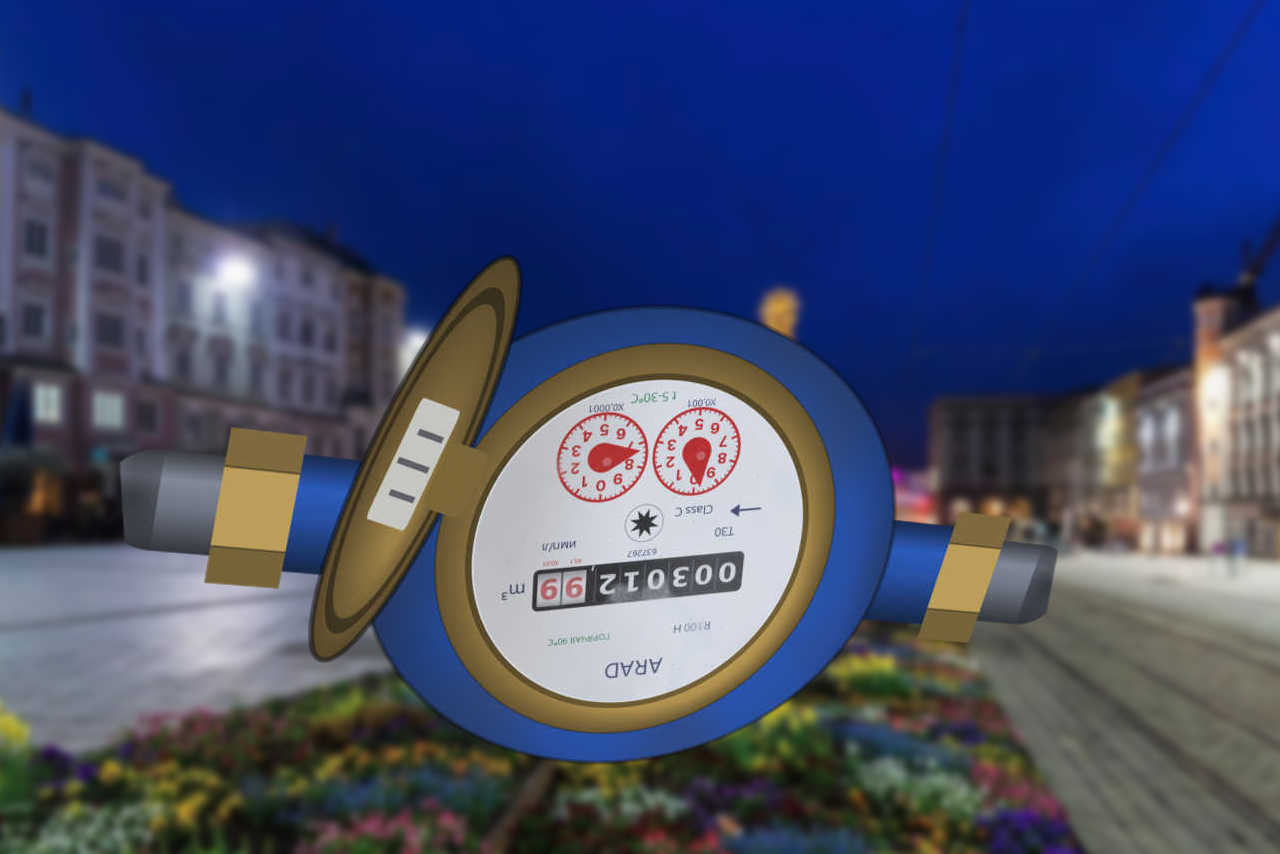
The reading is 3012.9897
